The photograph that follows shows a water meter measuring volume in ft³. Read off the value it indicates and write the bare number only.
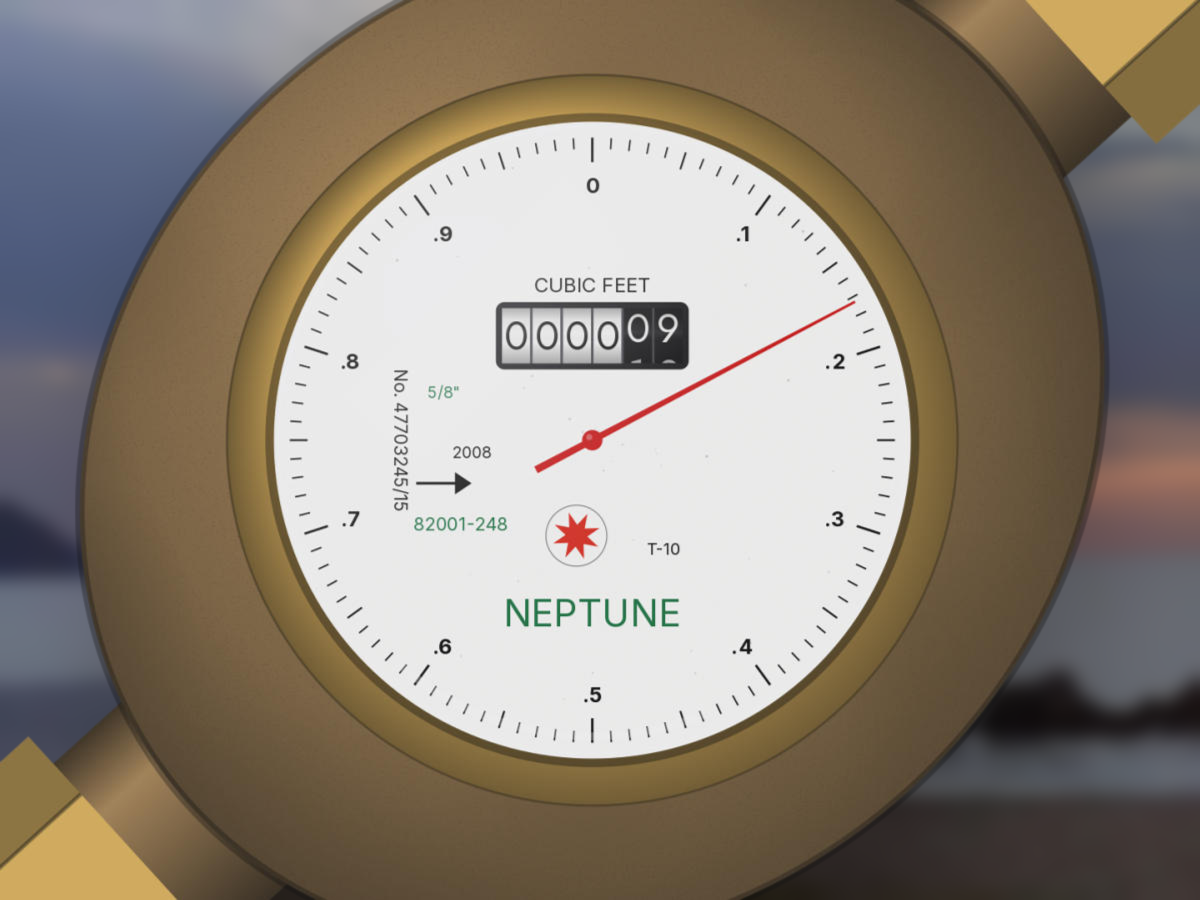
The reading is 9.17
